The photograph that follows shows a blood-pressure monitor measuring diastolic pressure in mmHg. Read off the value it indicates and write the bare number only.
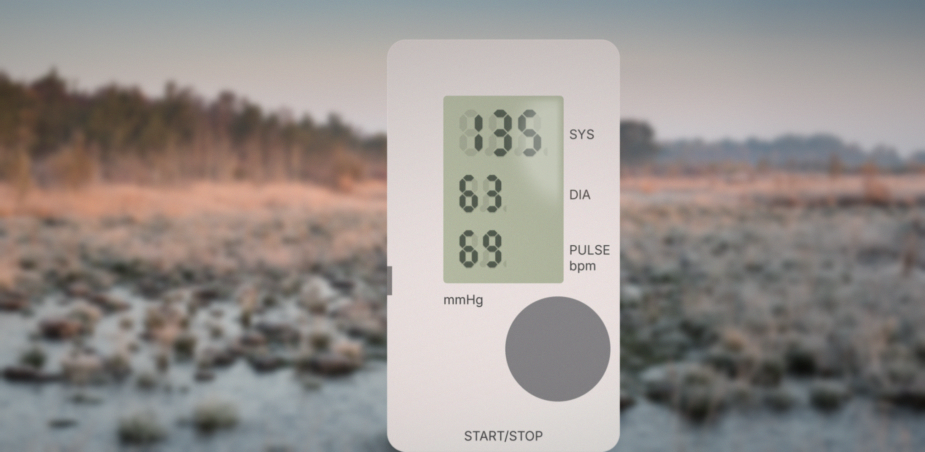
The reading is 63
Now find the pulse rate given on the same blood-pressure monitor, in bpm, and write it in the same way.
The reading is 69
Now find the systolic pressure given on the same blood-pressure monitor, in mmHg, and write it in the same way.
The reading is 135
